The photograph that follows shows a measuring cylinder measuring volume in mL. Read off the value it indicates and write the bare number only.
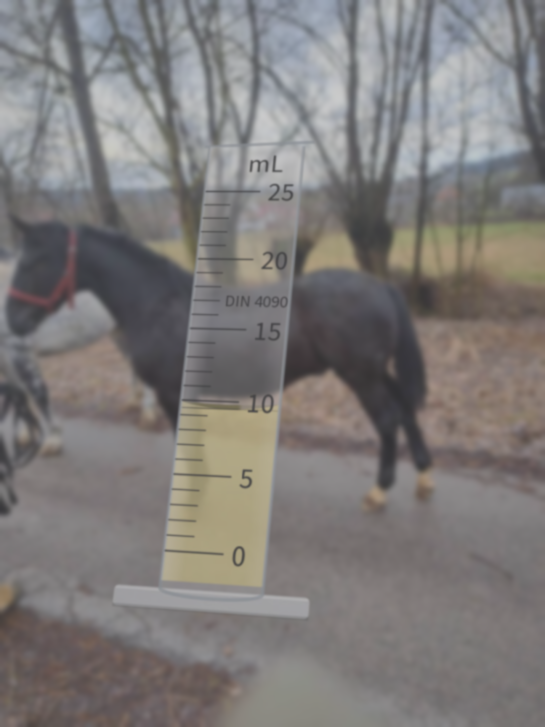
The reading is 9.5
